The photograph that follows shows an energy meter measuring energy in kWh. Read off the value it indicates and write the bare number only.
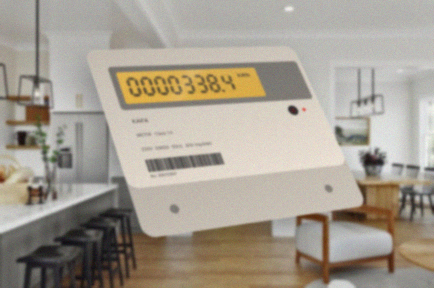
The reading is 338.4
